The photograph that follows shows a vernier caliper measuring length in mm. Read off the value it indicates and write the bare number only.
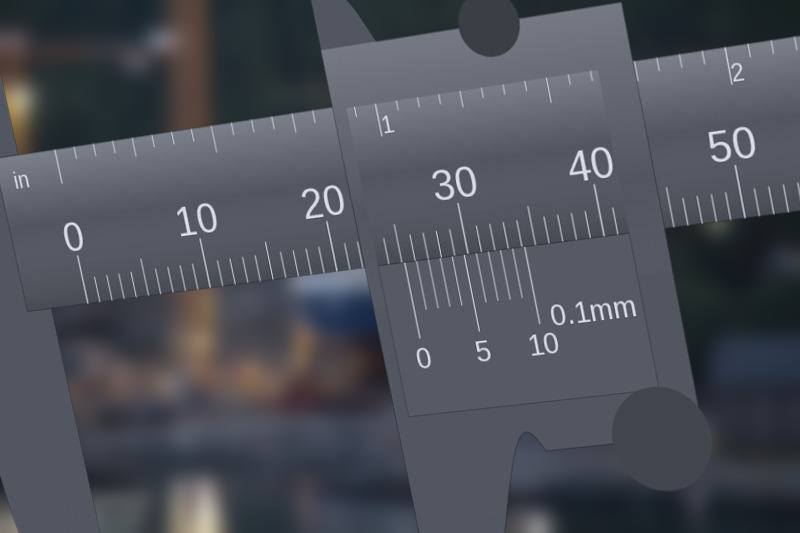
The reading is 25.2
